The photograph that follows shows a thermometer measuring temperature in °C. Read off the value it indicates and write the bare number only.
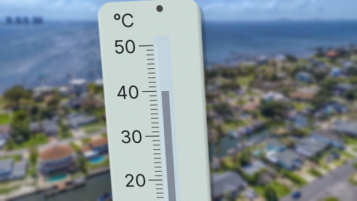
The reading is 40
